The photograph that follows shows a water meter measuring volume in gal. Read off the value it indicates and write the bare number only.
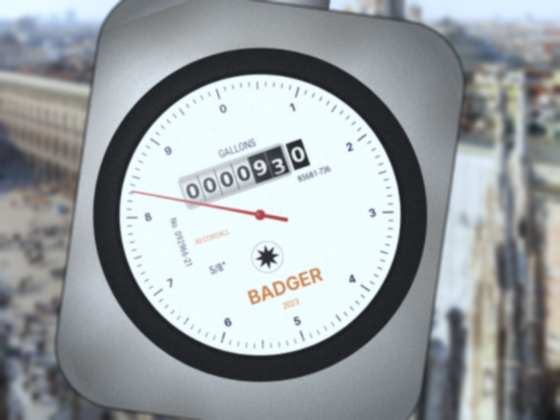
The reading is 928.3
